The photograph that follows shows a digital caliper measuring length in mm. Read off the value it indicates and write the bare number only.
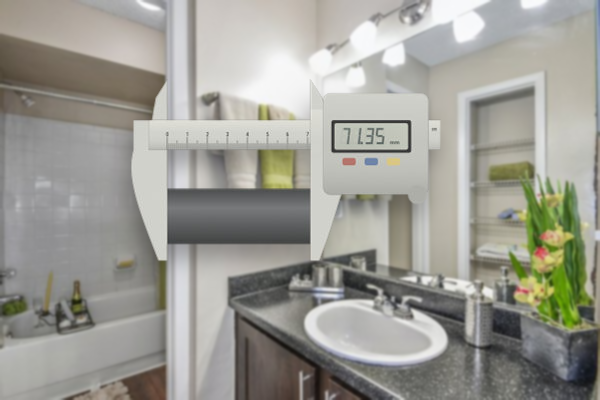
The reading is 71.35
